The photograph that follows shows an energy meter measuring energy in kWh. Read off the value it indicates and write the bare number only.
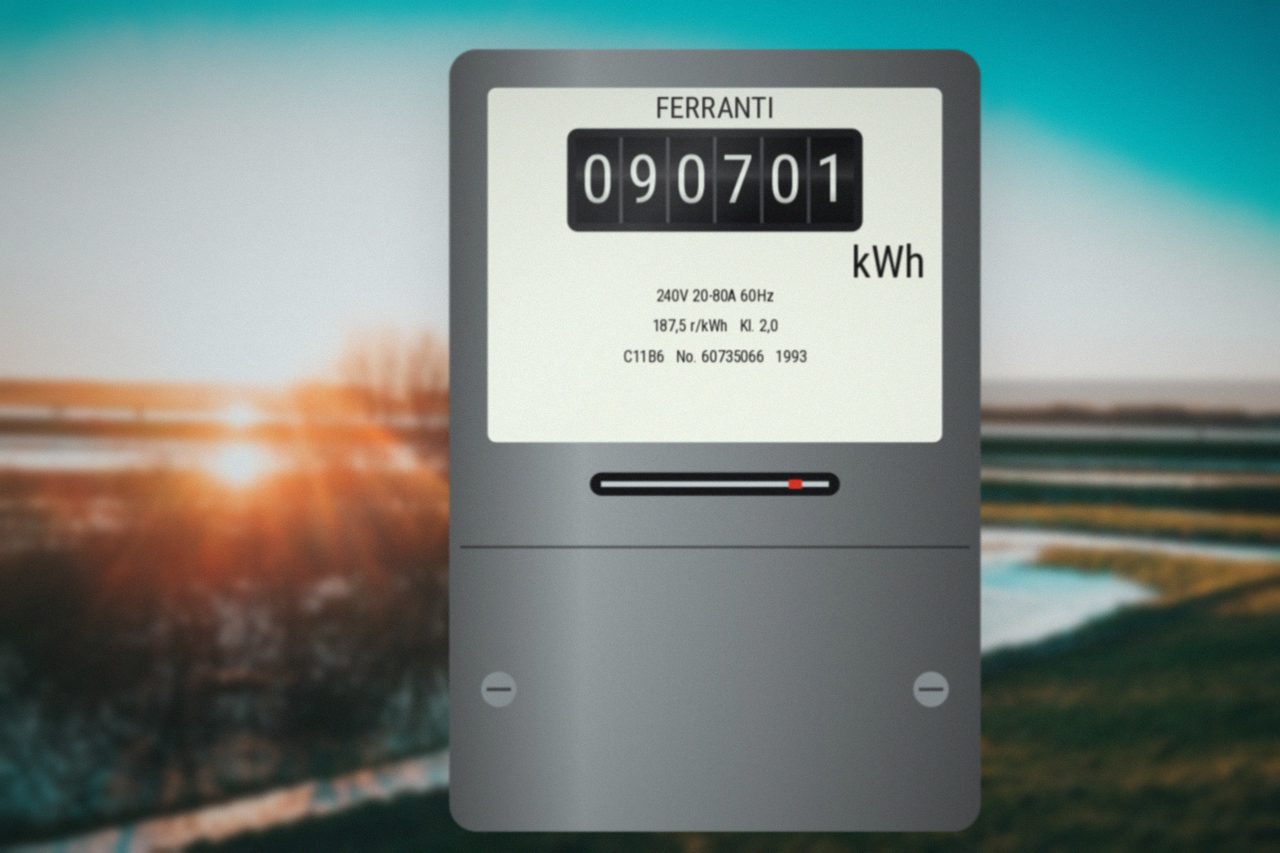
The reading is 90701
